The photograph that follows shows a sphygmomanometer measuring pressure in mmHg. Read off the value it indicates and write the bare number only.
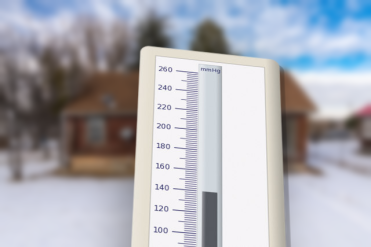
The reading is 140
